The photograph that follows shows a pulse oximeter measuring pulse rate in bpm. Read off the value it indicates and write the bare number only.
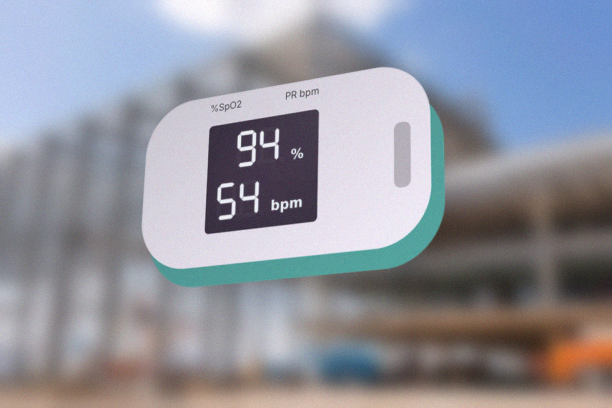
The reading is 54
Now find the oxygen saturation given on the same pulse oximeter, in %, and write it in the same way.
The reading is 94
